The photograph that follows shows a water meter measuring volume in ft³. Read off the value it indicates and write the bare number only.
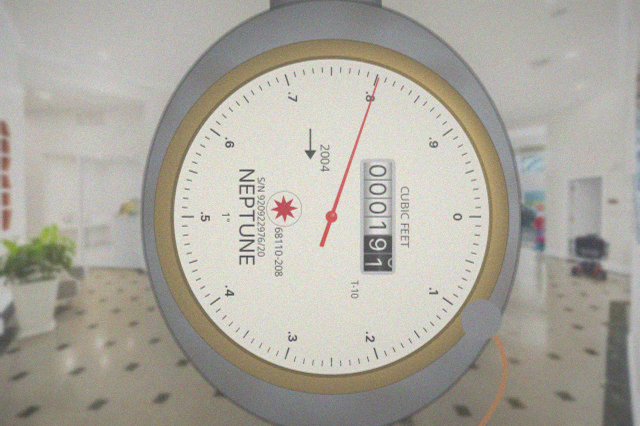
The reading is 190.80
